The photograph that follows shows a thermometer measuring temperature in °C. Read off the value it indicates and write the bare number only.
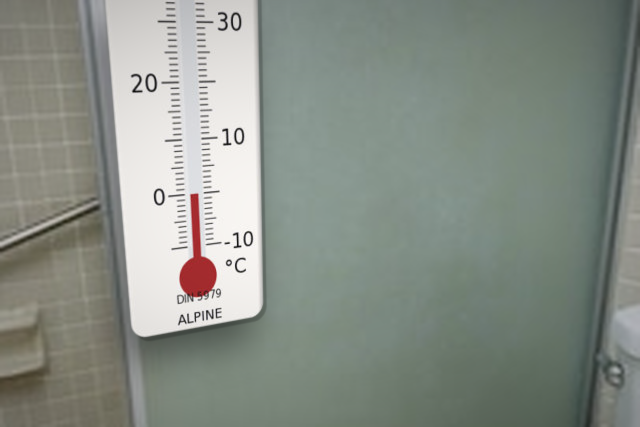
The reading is 0
